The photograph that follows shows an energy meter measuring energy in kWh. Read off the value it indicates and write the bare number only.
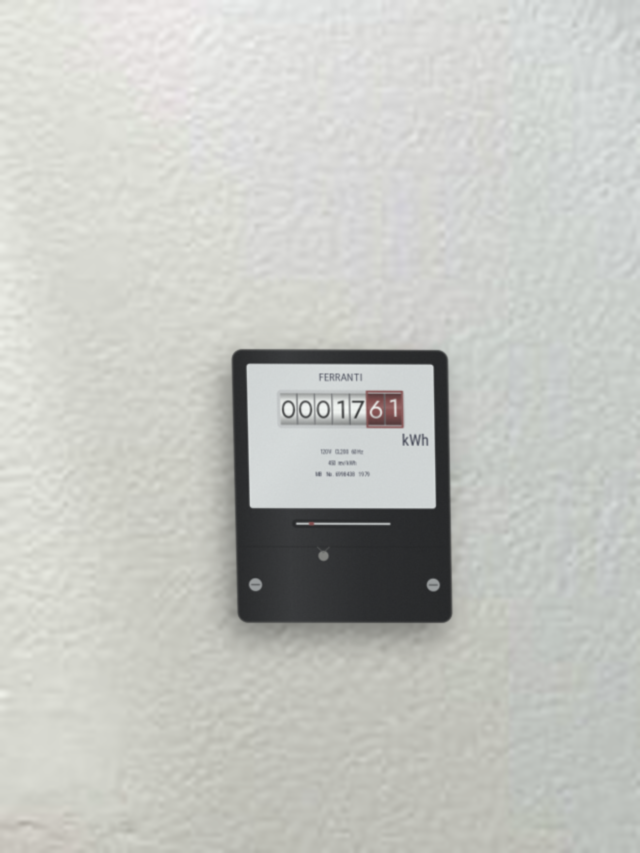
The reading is 17.61
